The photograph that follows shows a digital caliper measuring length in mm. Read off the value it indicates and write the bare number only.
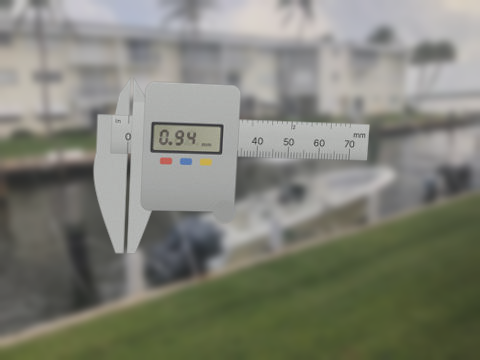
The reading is 0.94
